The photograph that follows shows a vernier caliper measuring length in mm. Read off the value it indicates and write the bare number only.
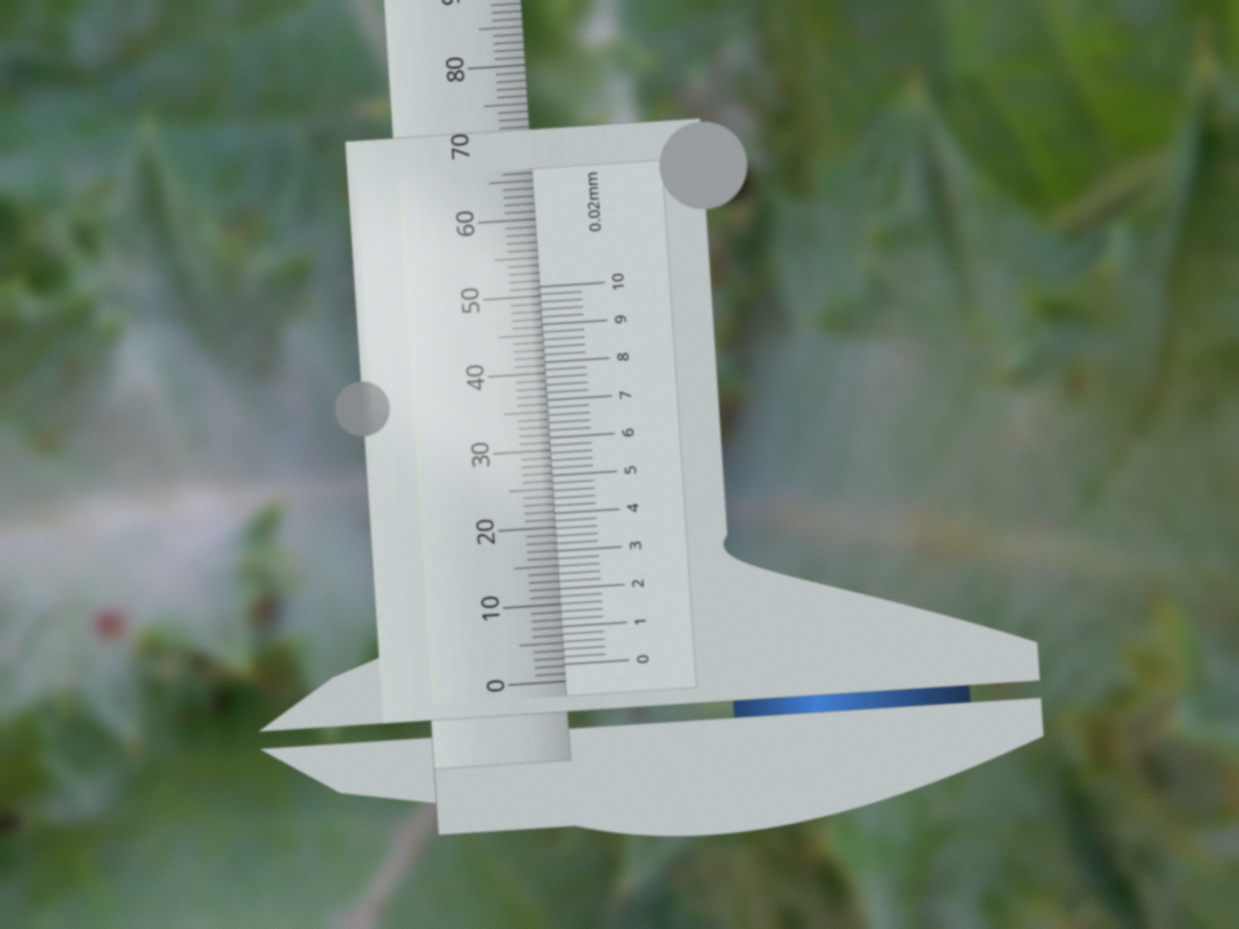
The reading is 2.2
